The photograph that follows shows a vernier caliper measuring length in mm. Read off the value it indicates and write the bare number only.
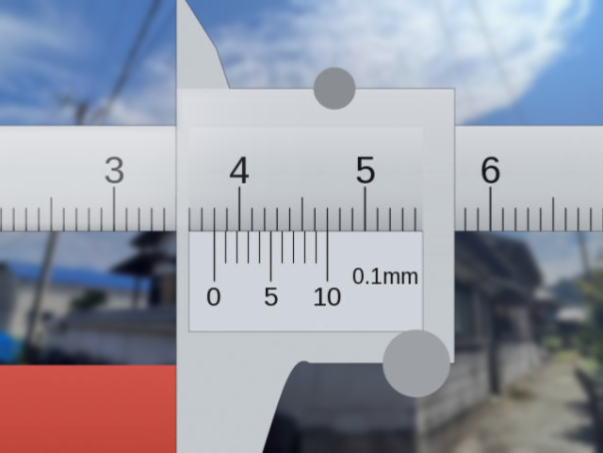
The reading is 38.0
